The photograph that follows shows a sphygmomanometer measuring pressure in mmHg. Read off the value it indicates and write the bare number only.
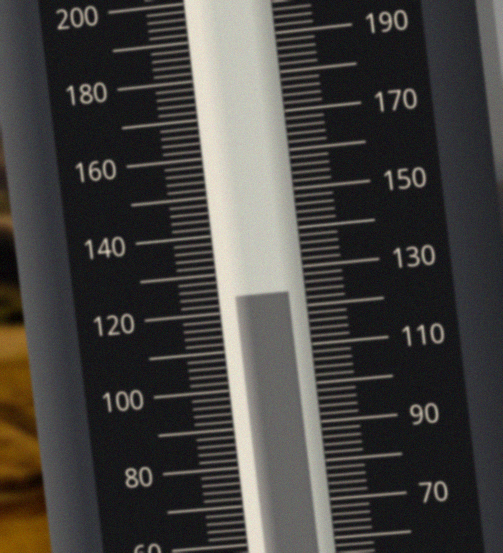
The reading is 124
